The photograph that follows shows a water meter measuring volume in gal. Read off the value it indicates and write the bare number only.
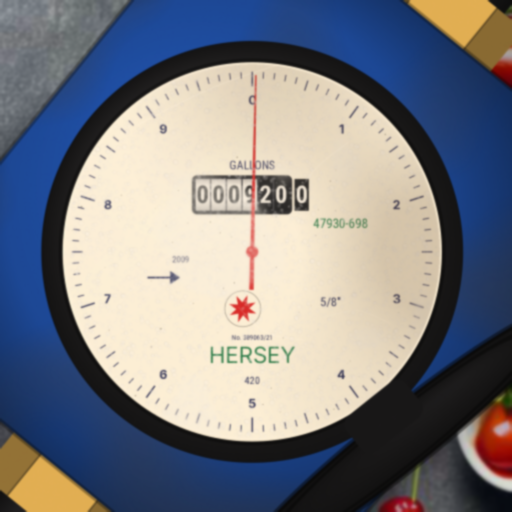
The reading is 9200.0
